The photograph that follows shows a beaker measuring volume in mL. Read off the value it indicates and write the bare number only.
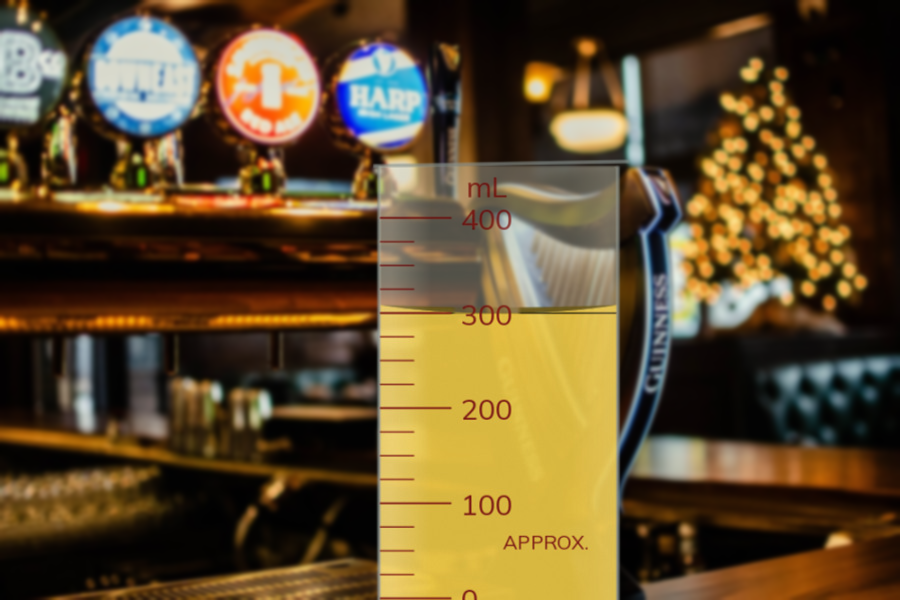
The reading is 300
